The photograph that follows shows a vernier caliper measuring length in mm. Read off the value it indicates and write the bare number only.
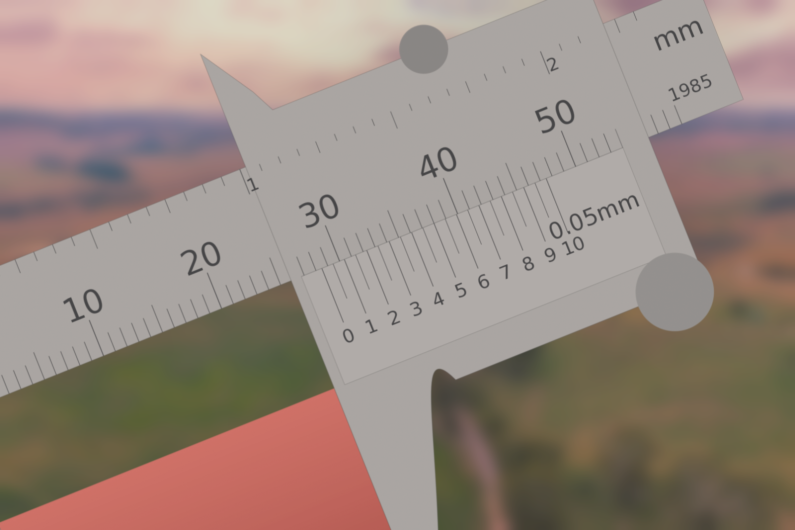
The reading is 28.5
